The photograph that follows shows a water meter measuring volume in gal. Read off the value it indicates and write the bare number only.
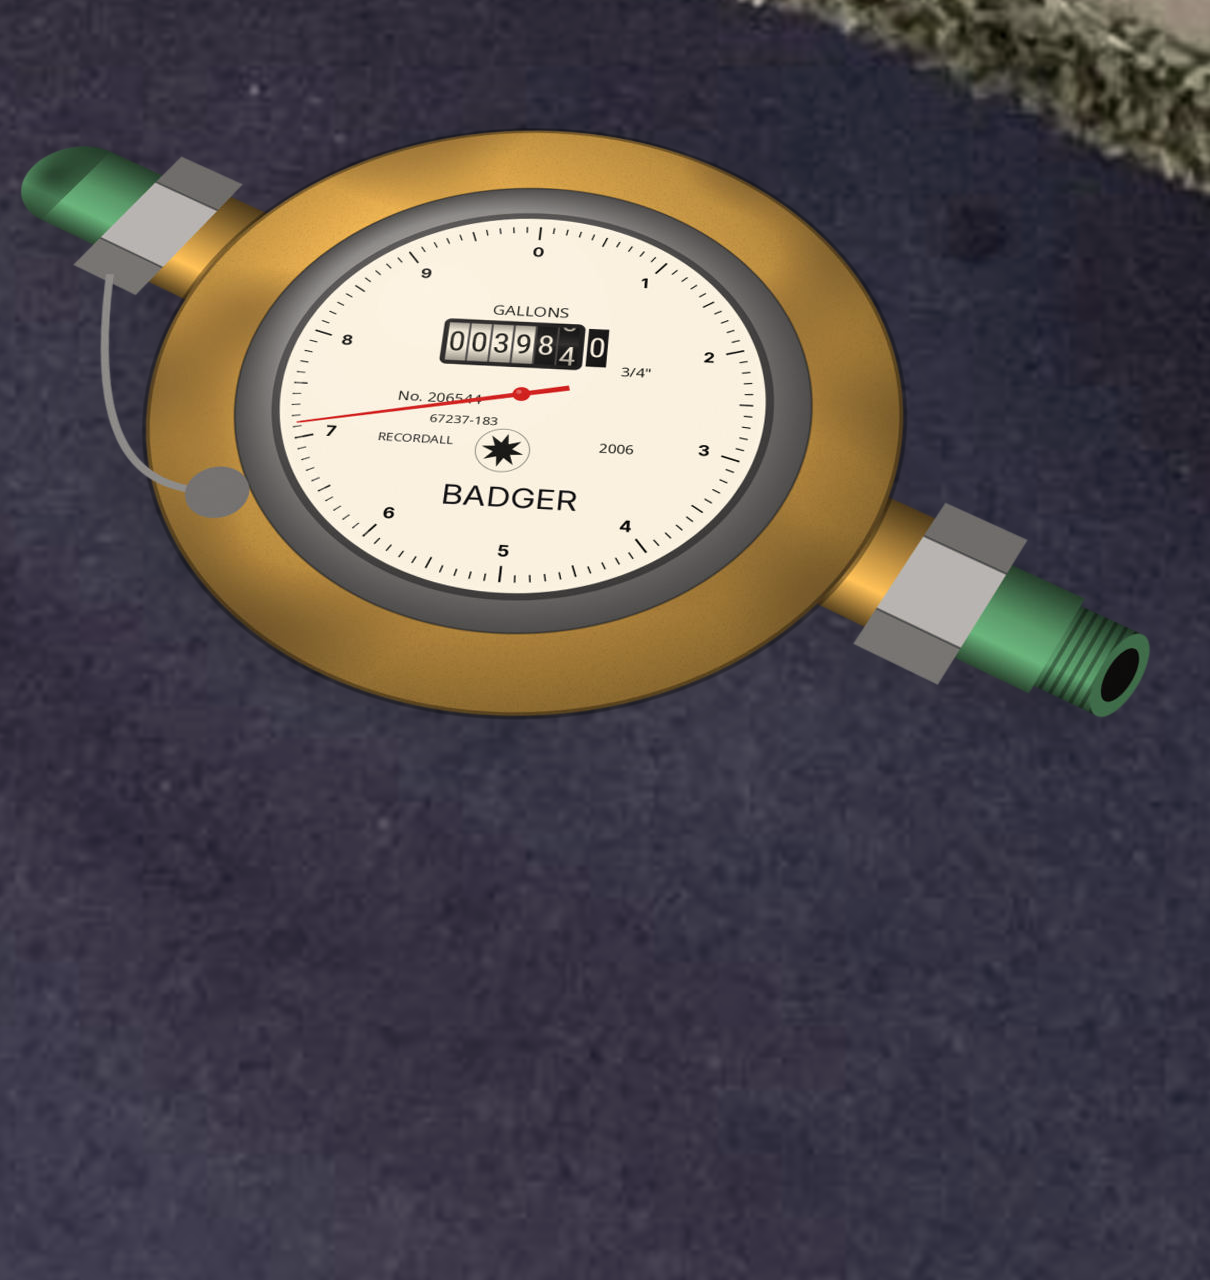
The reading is 39837.1
